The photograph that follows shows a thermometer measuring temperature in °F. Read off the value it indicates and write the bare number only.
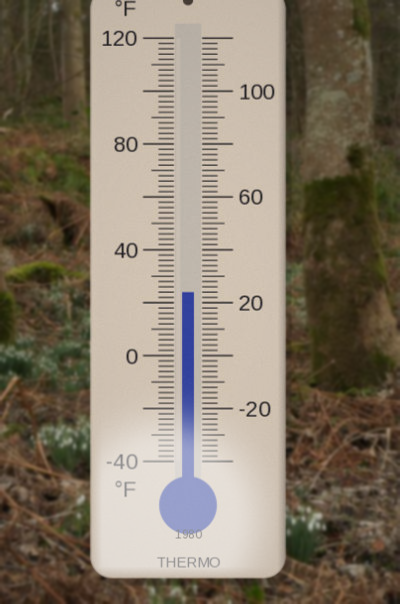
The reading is 24
